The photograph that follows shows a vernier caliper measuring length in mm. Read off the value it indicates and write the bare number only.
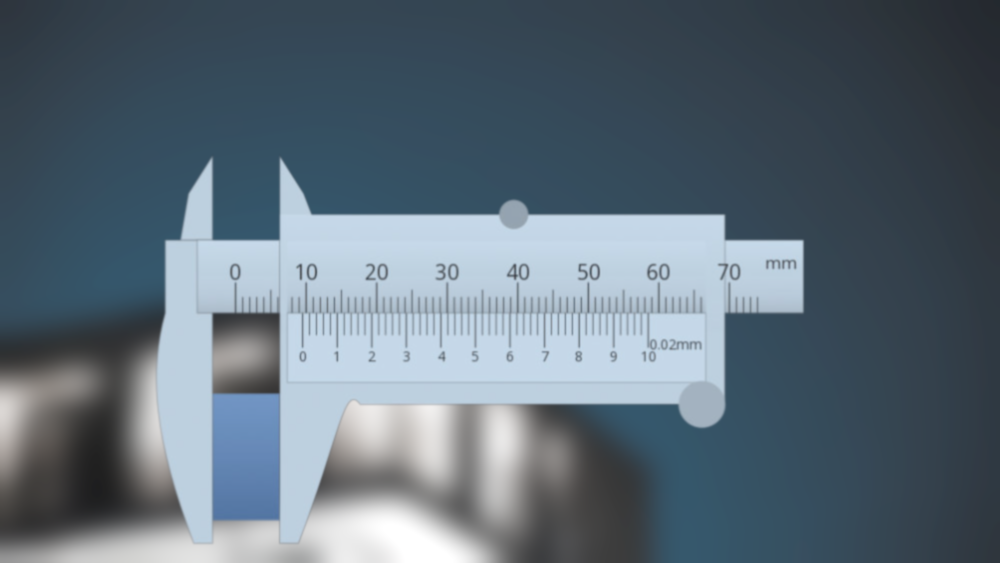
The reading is 9.5
